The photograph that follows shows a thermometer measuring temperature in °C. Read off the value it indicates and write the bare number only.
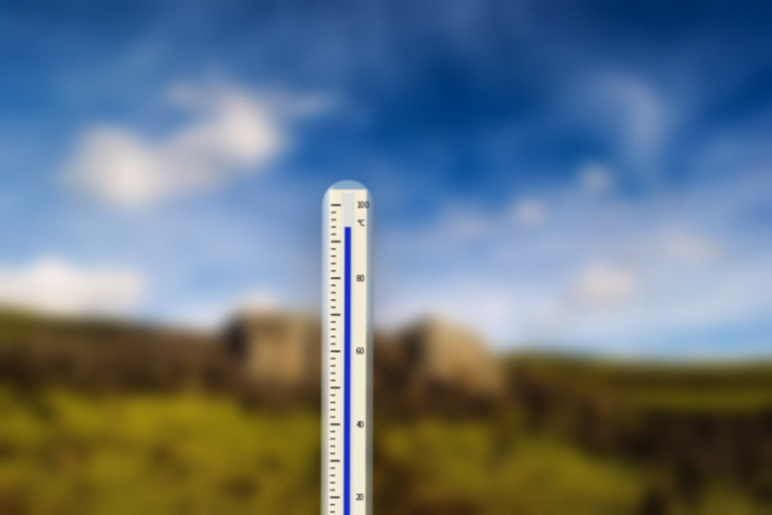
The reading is 94
